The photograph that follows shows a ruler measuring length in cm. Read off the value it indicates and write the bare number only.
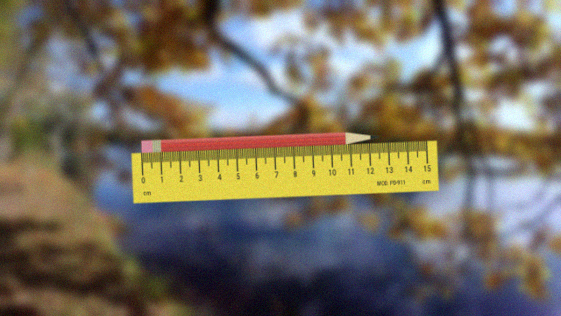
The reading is 12.5
